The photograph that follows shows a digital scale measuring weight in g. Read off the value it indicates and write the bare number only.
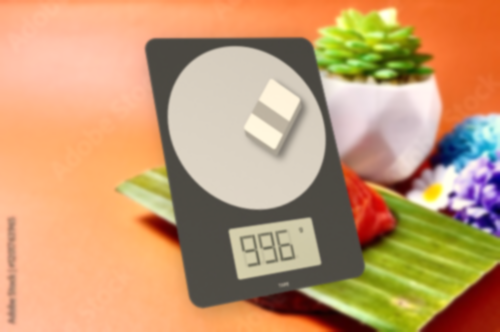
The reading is 996
